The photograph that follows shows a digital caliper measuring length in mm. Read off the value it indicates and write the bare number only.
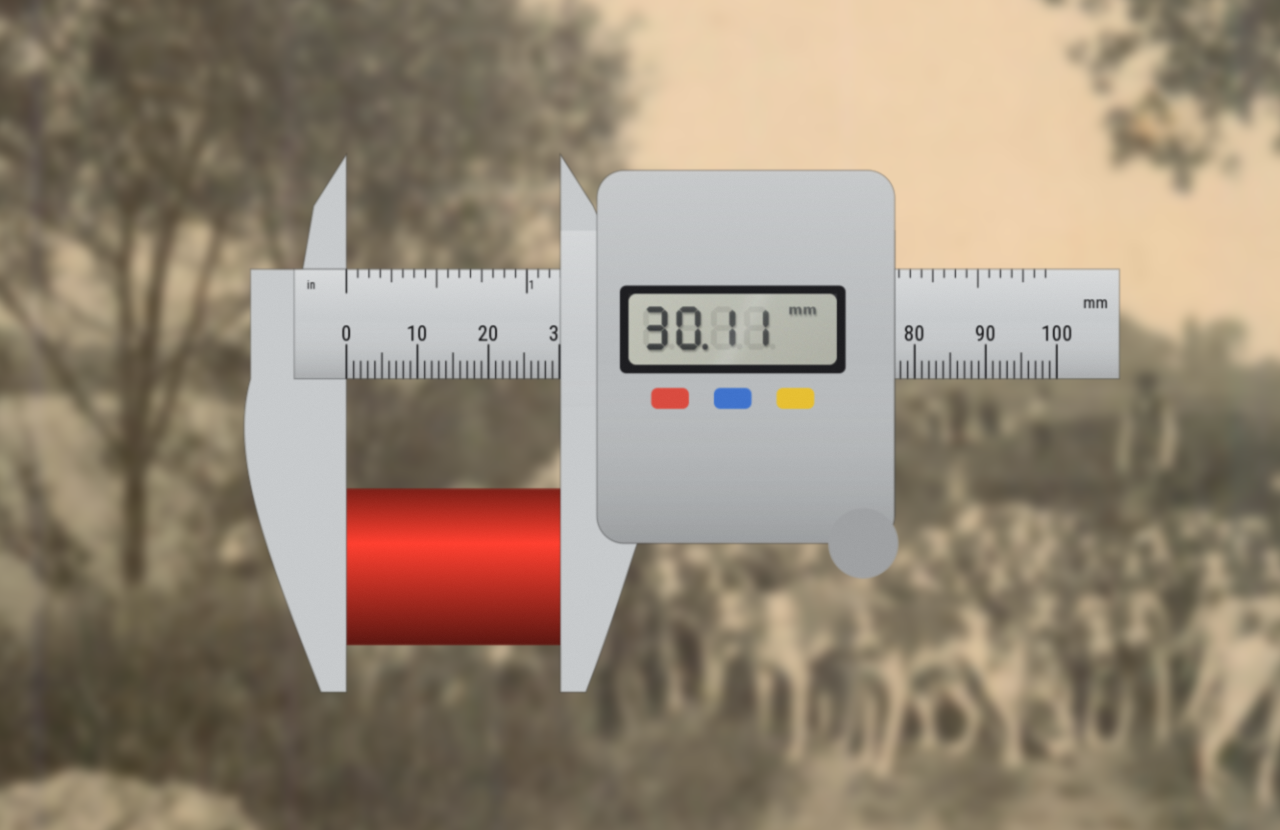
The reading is 30.11
